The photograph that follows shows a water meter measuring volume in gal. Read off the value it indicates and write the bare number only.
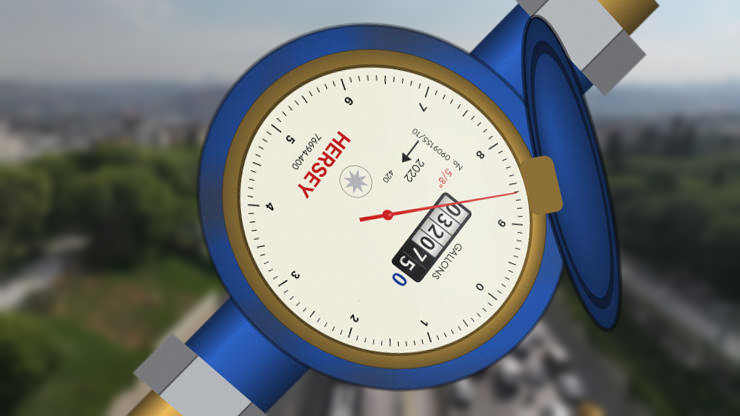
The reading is 320748.6
